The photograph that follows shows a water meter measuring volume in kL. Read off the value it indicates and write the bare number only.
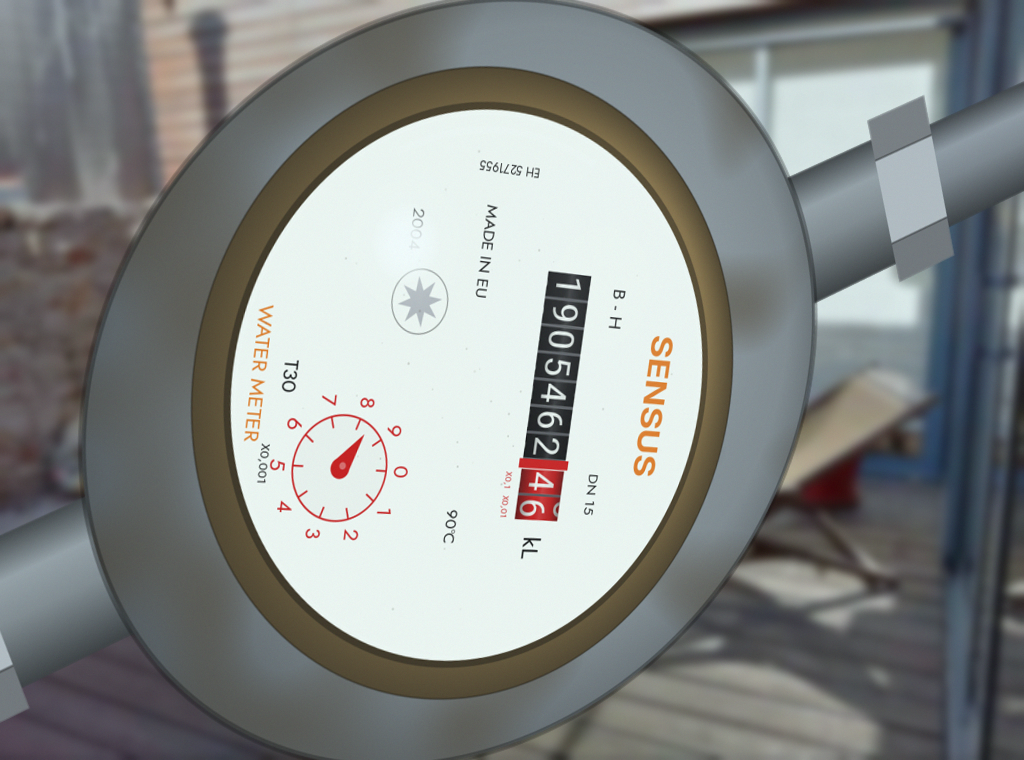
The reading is 1905462.458
